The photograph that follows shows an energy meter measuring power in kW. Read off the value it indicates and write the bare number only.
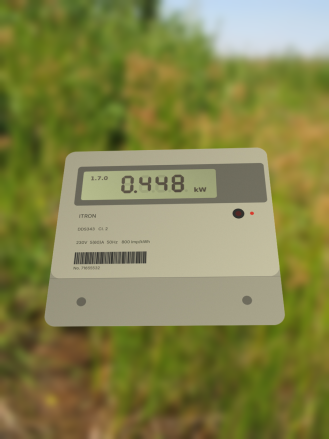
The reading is 0.448
